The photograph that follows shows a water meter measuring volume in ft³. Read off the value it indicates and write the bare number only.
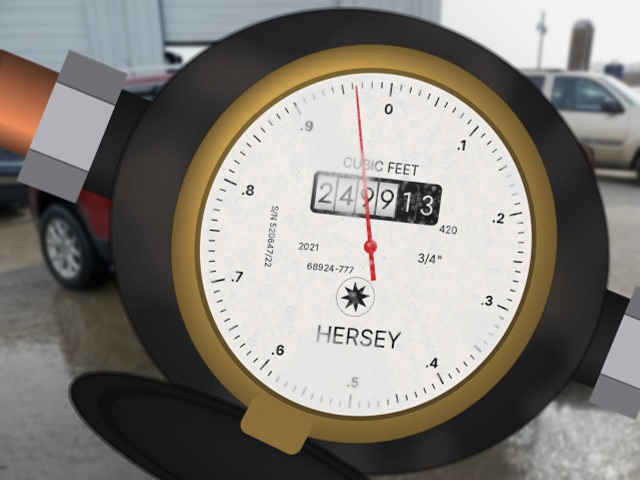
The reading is 249912.96
